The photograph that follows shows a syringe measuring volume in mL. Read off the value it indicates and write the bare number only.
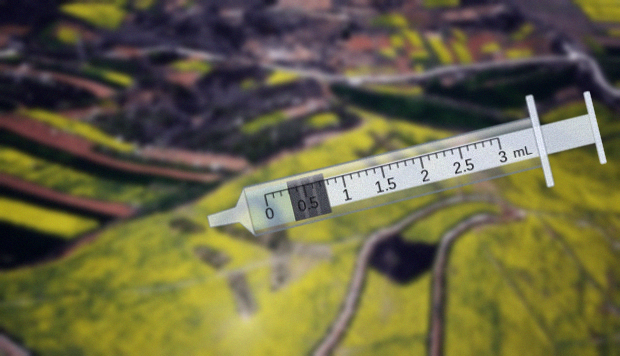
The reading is 0.3
